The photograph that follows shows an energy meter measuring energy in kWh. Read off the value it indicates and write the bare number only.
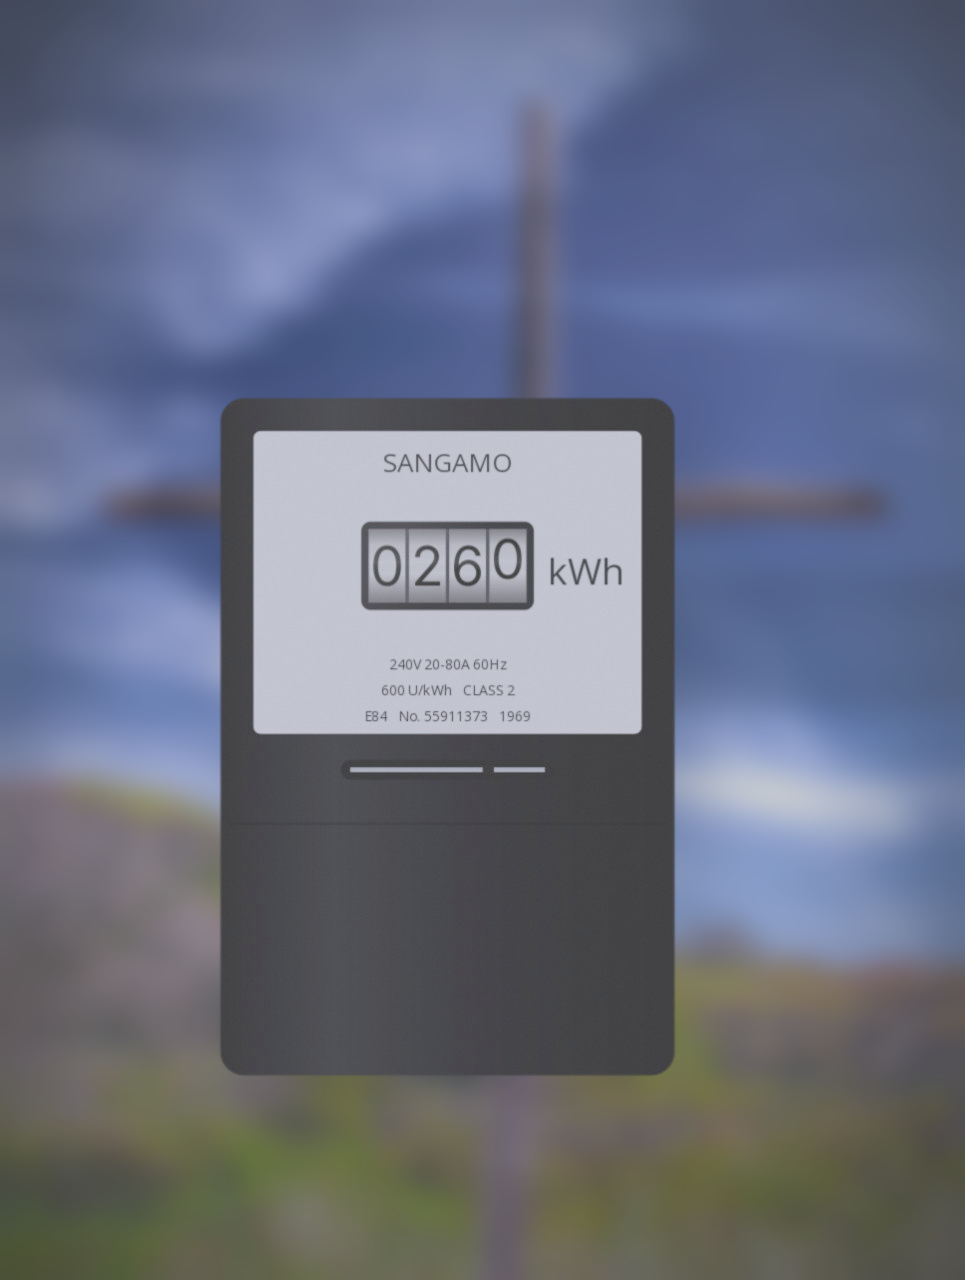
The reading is 260
